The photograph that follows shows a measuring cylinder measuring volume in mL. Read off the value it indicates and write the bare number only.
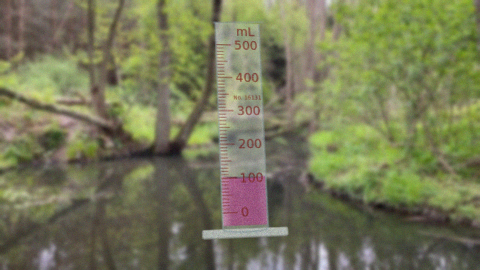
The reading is 100
